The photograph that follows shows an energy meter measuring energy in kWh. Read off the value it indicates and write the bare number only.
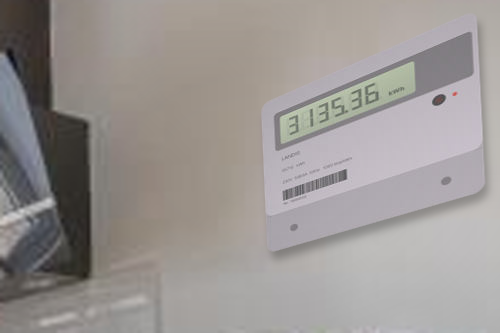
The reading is 3135.36
